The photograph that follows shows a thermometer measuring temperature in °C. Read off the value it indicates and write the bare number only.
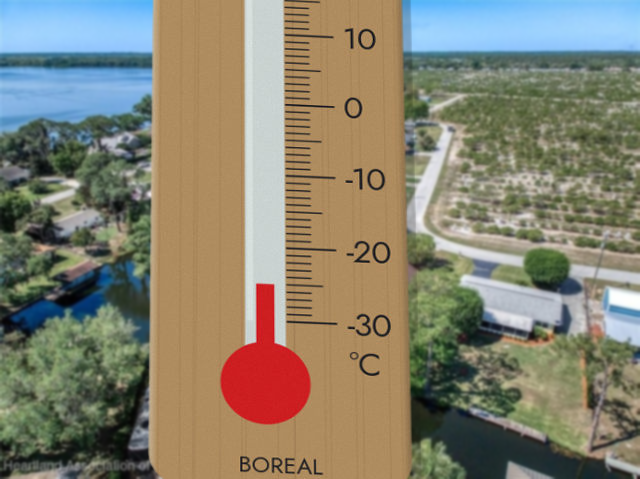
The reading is -25
